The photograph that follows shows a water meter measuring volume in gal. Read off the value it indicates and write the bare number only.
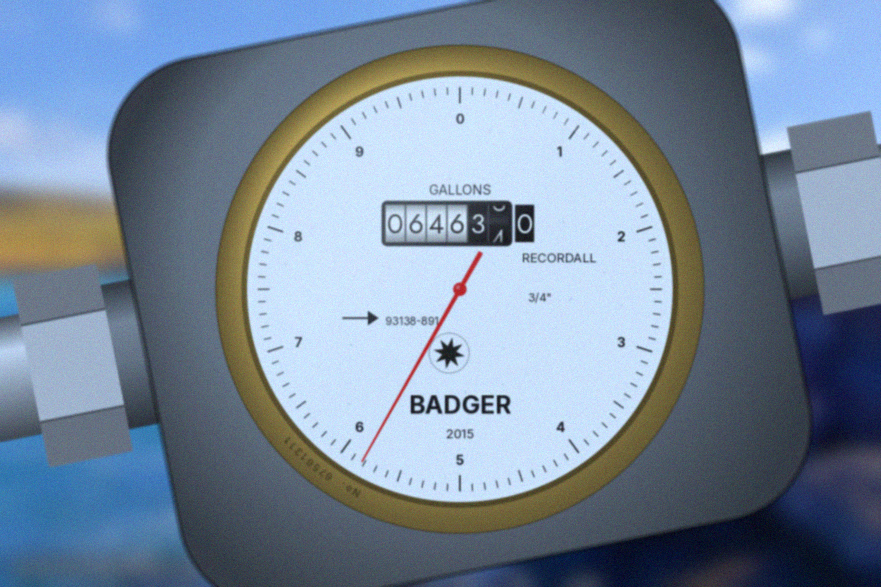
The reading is 646335.8
